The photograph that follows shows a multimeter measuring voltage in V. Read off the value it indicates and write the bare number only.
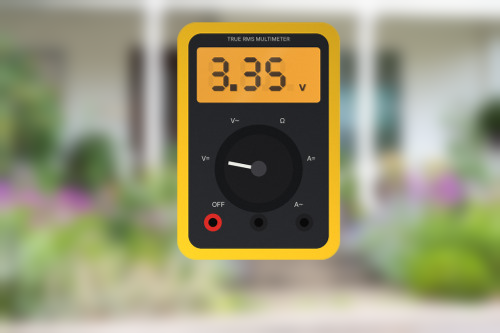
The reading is 3.35
